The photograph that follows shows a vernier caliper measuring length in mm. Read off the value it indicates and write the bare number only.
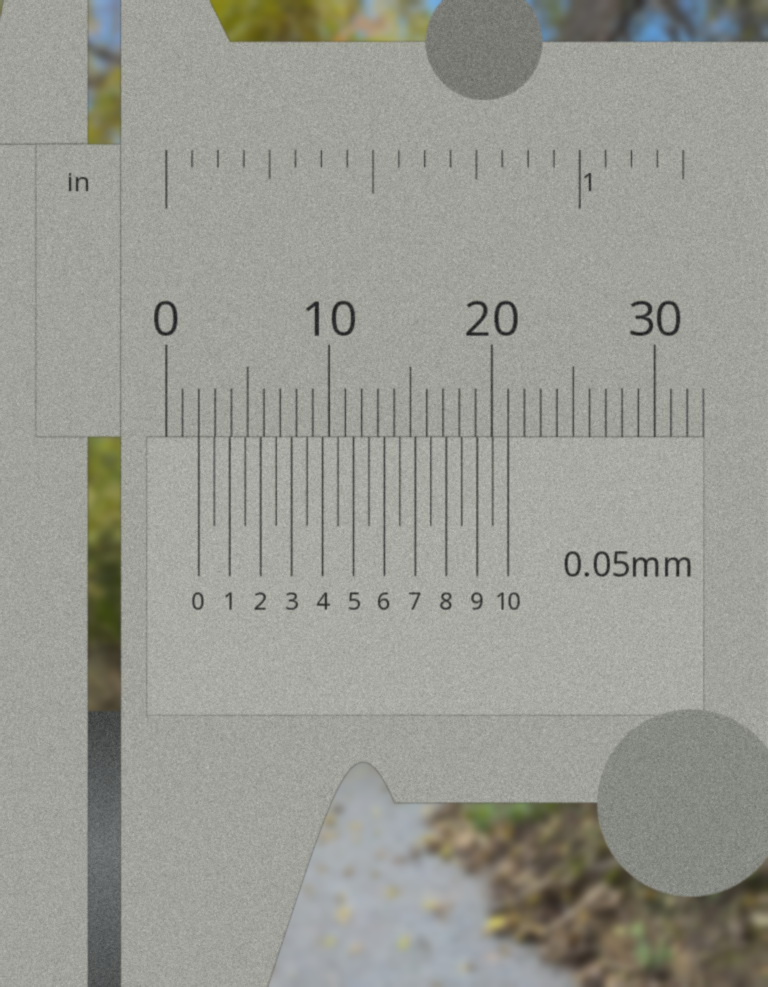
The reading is 2.0
